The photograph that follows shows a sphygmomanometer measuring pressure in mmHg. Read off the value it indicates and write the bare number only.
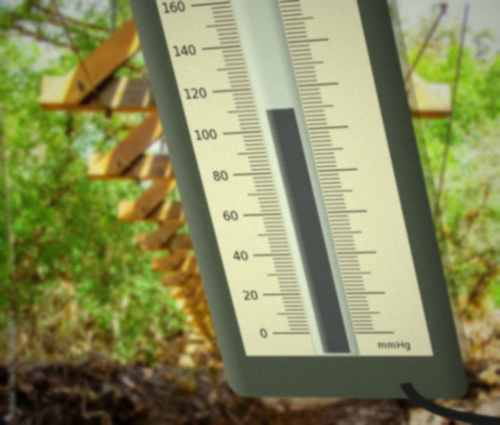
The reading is 110
